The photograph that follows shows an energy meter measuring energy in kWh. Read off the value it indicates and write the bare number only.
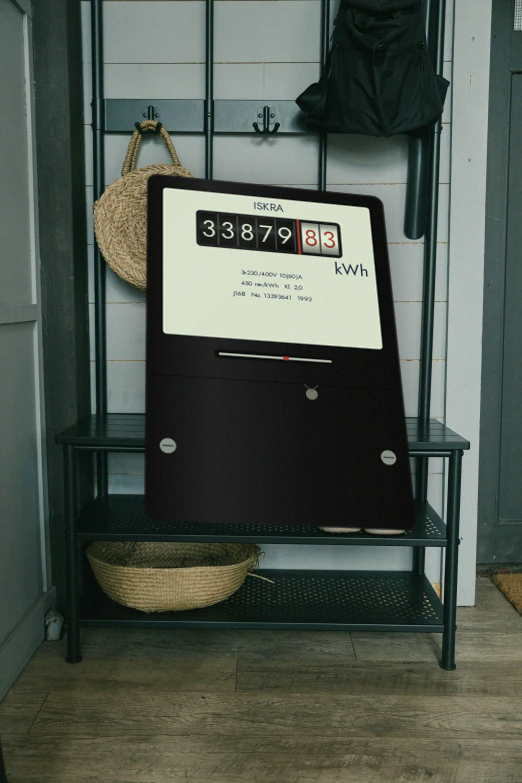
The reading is 33879.83
